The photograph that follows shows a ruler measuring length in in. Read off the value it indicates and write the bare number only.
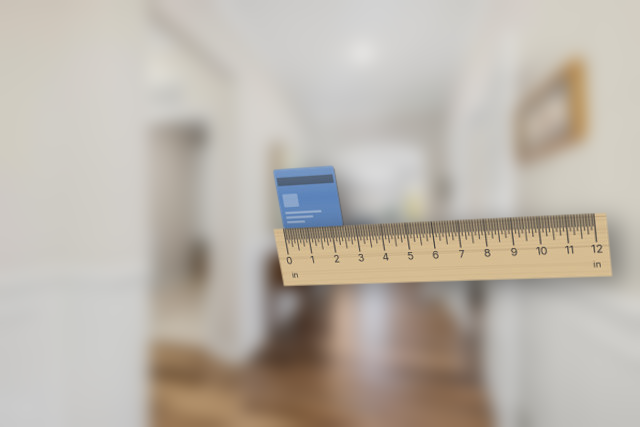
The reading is 2.5
